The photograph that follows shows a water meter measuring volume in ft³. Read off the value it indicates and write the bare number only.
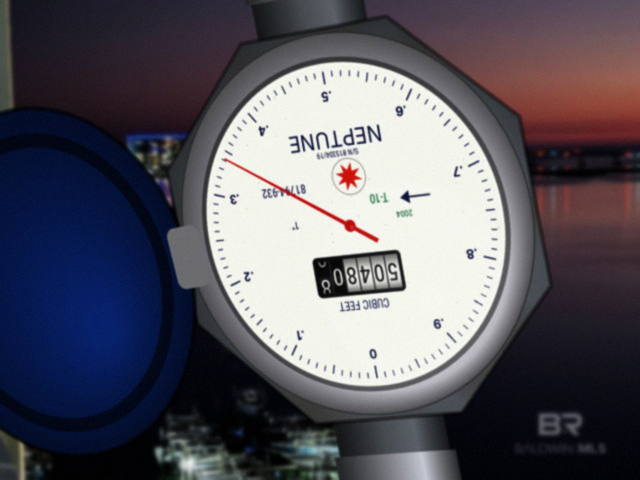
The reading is 504808.34
